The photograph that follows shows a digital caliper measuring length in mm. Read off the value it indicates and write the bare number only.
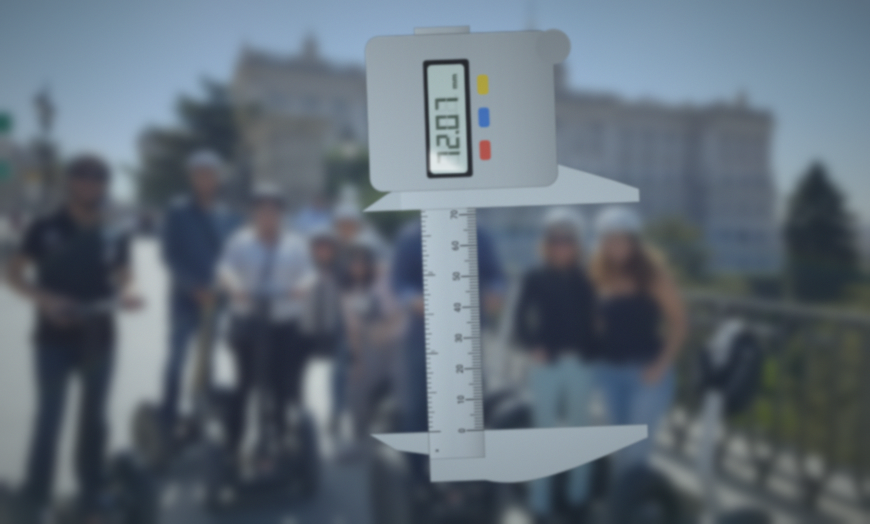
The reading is 72.07
